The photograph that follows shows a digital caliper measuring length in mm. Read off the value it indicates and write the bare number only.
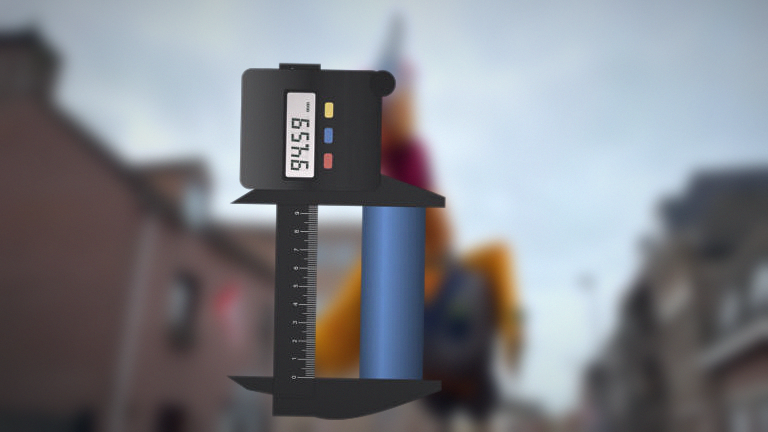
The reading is 94.59
